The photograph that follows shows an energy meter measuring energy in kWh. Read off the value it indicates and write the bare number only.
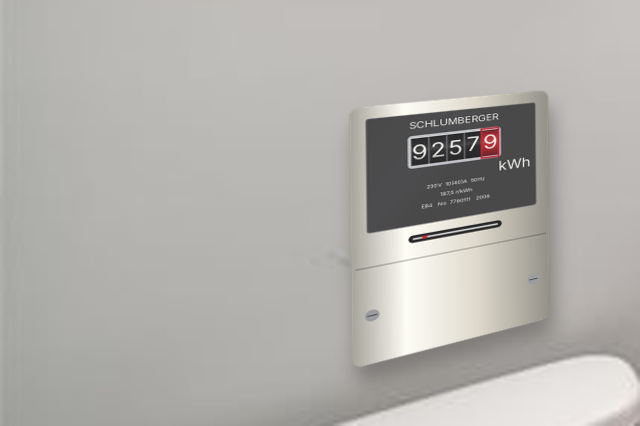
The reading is 9257.9
